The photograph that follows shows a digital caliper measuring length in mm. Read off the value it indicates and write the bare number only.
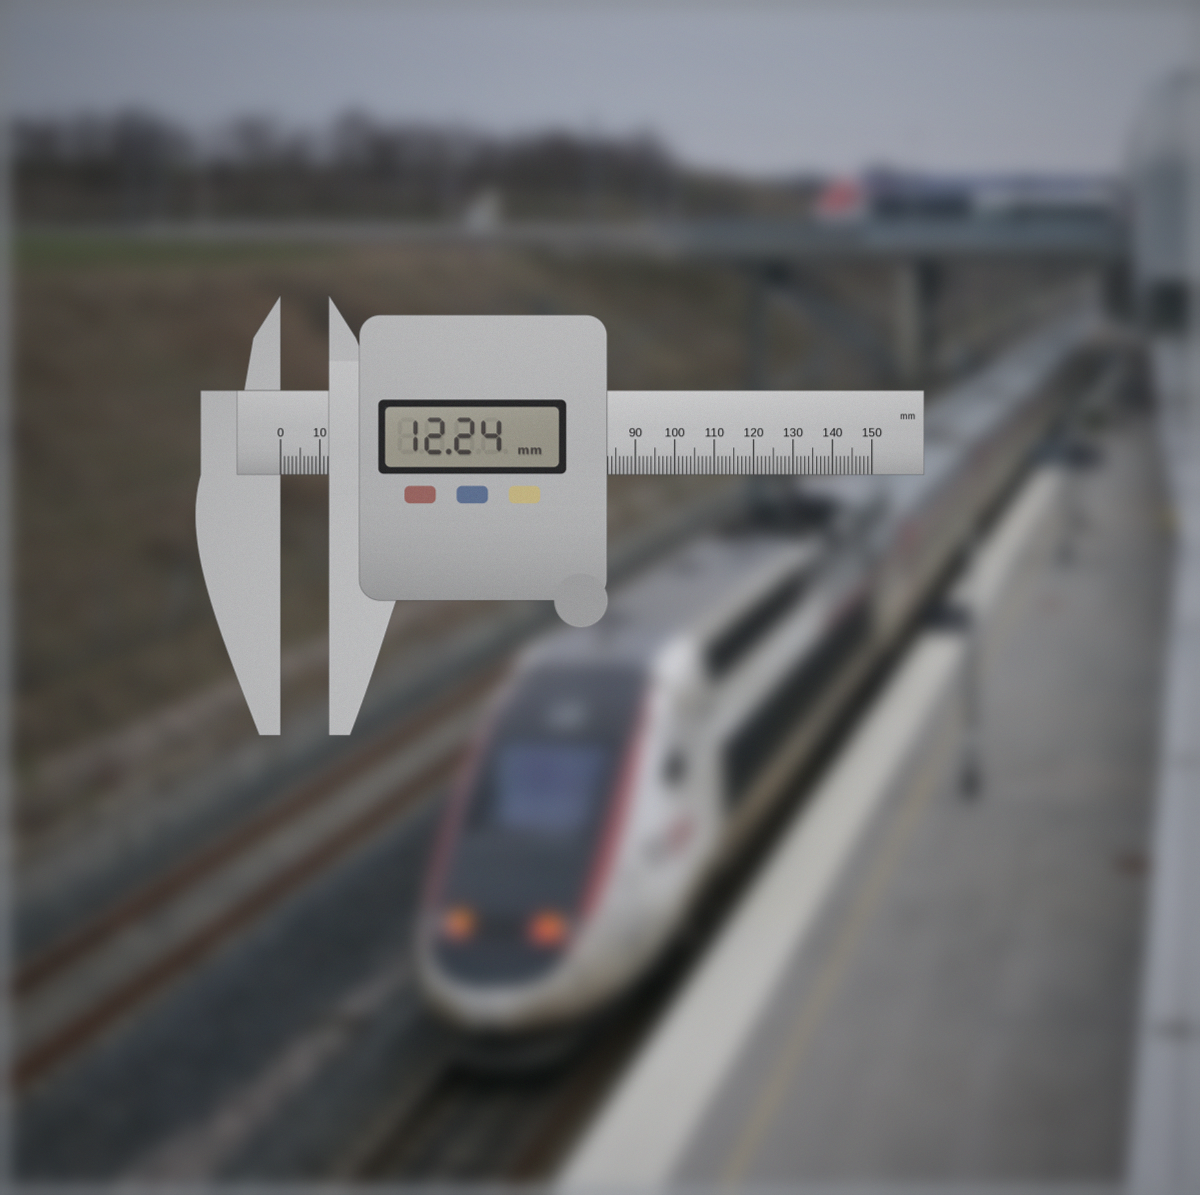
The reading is 12.24
